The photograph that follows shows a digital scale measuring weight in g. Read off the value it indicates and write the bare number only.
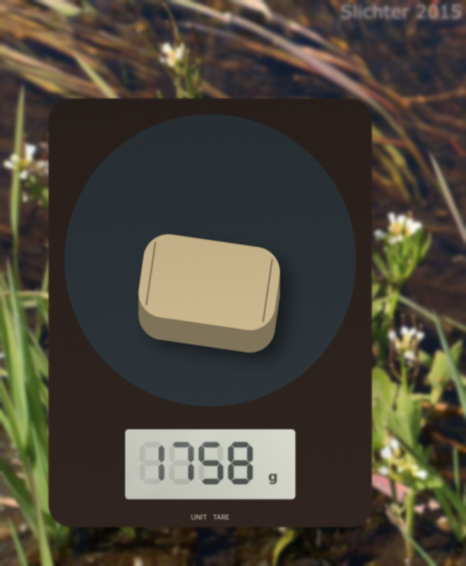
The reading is 1758
